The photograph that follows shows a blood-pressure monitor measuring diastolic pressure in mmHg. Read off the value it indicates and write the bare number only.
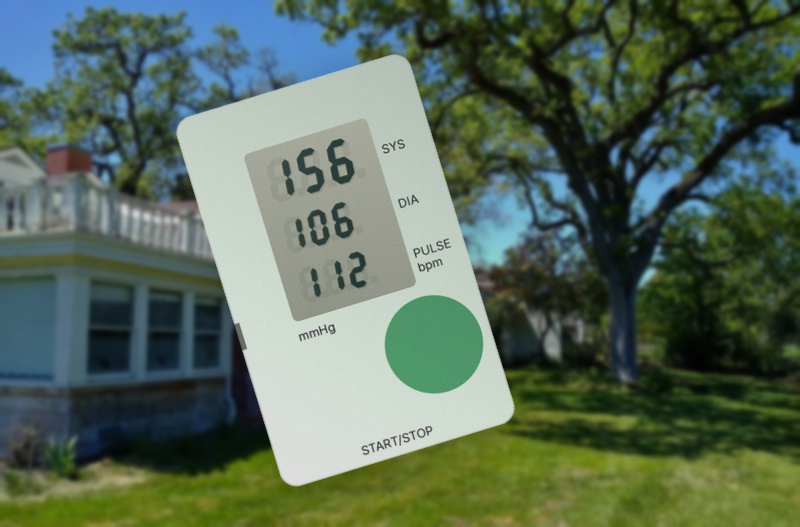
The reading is 106
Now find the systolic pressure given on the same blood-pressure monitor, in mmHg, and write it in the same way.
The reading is 156
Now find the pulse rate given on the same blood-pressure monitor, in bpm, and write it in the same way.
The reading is 112
